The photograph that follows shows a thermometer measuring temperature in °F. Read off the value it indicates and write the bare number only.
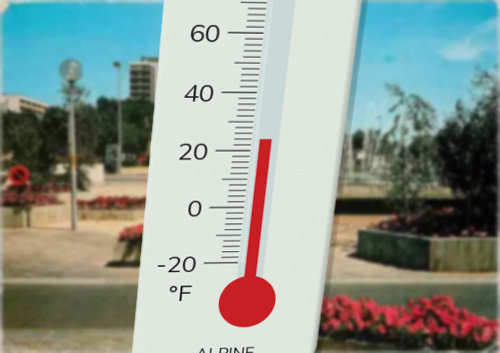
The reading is 24
